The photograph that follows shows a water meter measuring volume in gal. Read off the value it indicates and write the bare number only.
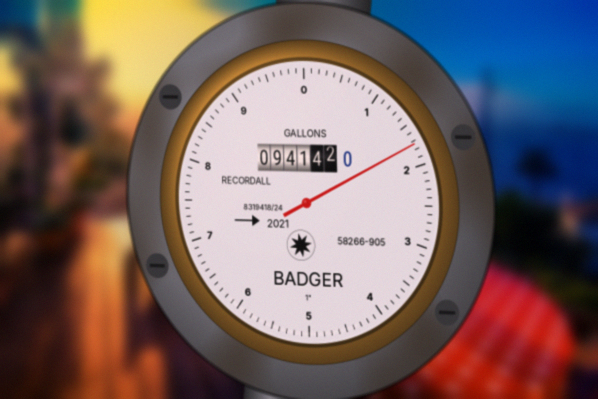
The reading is 941421.7
